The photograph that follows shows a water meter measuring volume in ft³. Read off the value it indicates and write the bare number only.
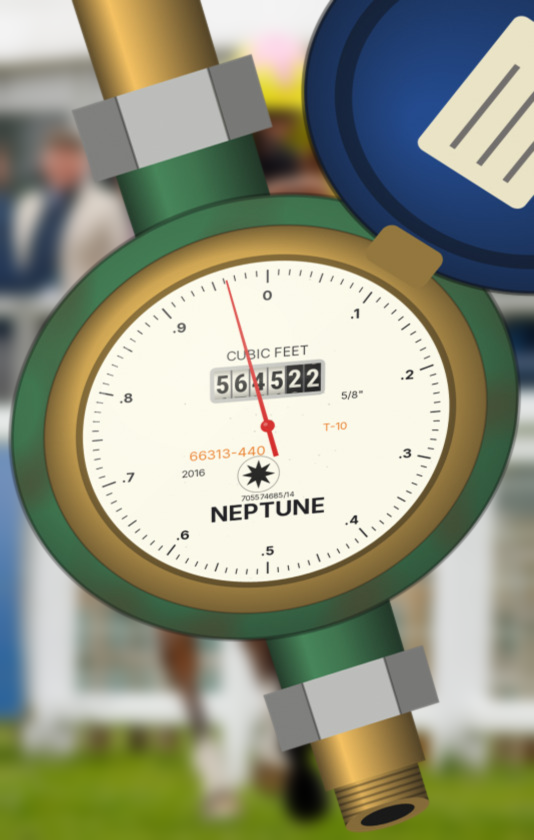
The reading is 564521.96
